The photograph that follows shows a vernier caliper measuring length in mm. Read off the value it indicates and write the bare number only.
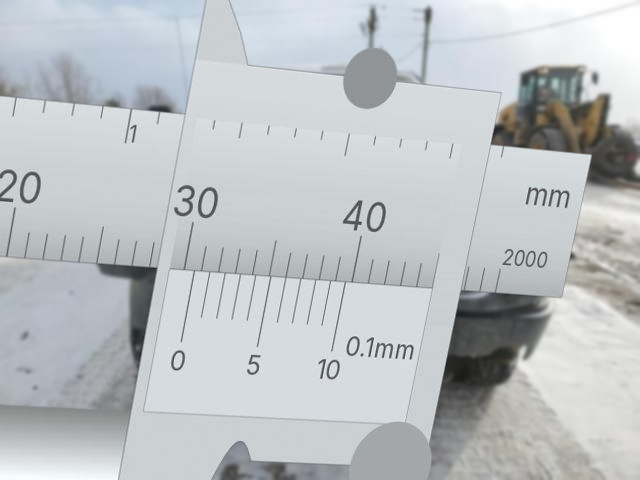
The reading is 30.6
